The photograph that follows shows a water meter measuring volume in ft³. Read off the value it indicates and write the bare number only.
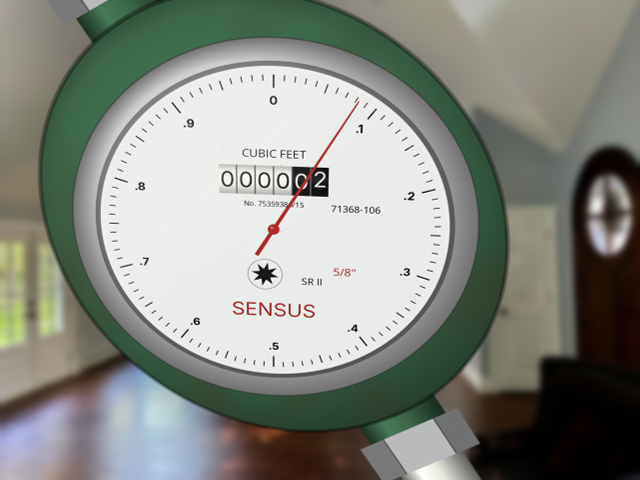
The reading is 2.08
